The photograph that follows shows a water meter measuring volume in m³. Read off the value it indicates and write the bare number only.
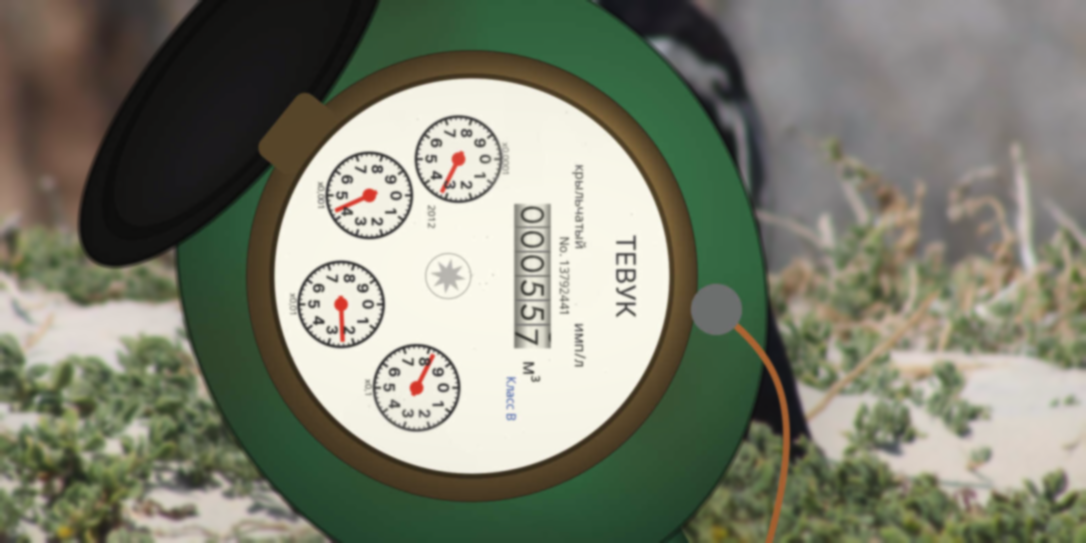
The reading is 556.8243
